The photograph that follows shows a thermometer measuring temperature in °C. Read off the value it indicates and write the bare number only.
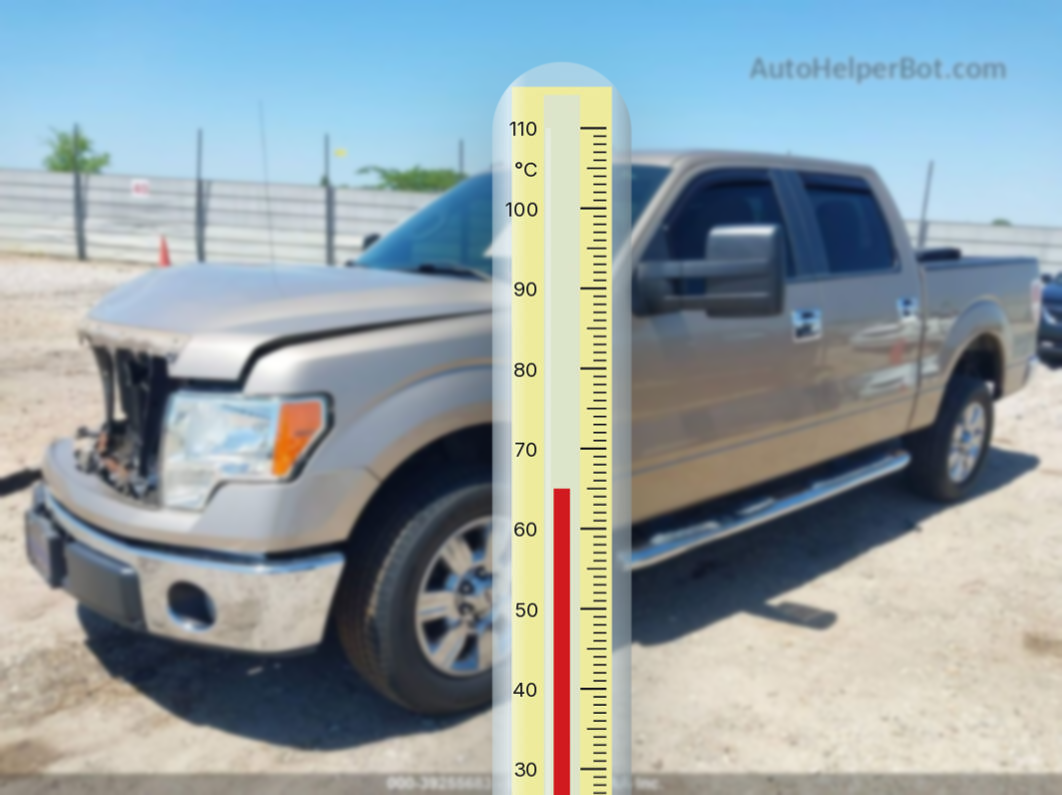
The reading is 65
